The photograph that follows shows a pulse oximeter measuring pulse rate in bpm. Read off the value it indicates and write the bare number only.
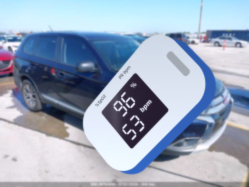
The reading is 53
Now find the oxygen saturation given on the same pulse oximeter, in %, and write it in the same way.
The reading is 96
